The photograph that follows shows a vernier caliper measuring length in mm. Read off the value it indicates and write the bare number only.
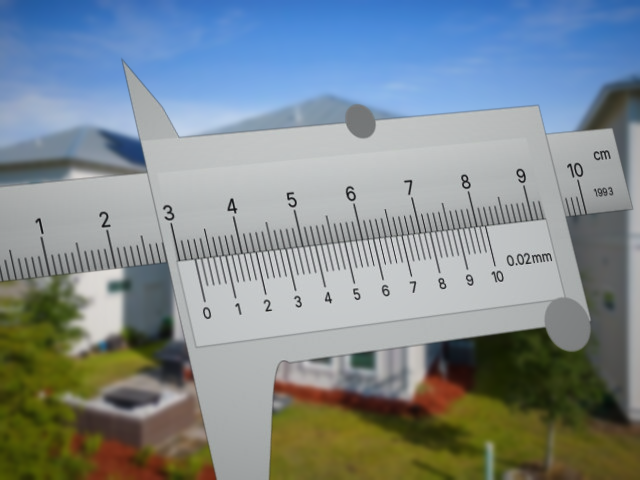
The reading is 32.5
